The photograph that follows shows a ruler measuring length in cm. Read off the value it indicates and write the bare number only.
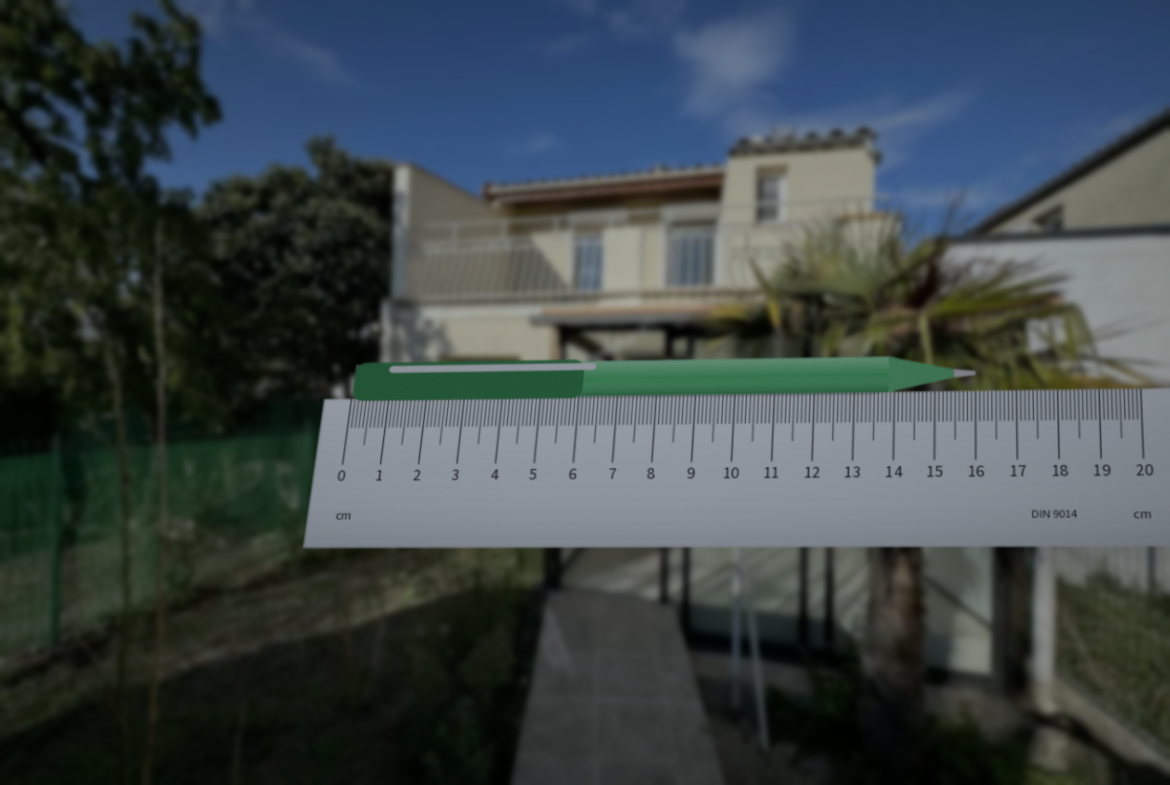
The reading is 16
